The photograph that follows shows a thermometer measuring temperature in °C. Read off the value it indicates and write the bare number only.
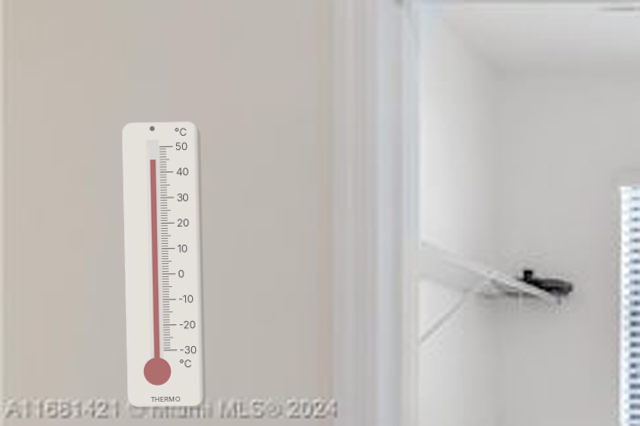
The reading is 45
